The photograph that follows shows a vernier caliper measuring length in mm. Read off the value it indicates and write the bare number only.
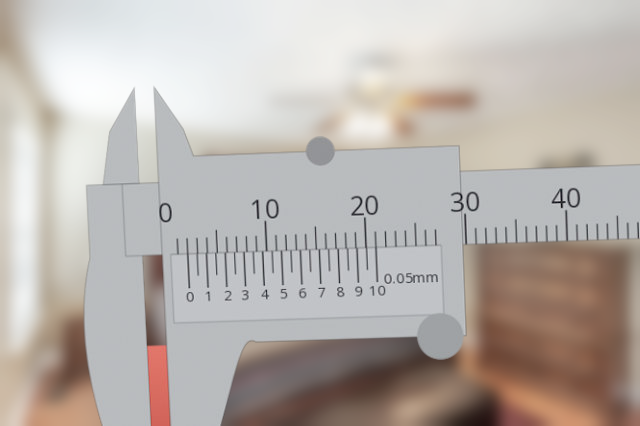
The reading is 2.0
